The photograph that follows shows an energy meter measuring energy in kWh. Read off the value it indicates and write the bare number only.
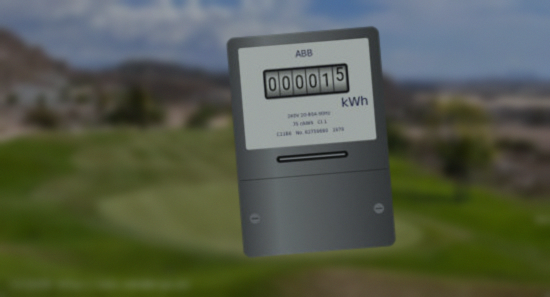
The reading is 15
